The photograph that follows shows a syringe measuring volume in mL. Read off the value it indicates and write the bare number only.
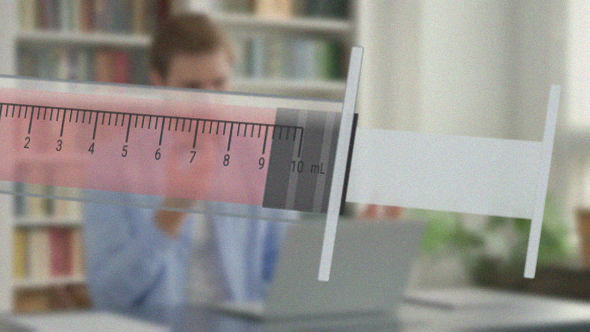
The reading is 9.2
